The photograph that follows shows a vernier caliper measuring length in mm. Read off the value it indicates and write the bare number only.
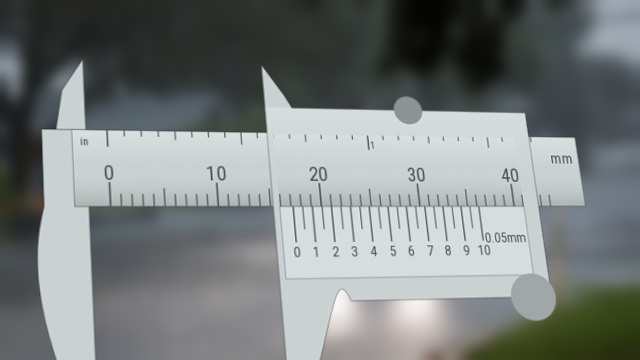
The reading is 17.2
